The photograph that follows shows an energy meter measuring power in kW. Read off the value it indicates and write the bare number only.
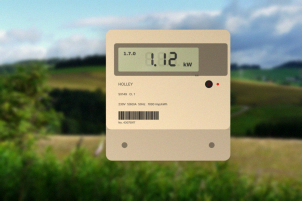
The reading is 1.12
